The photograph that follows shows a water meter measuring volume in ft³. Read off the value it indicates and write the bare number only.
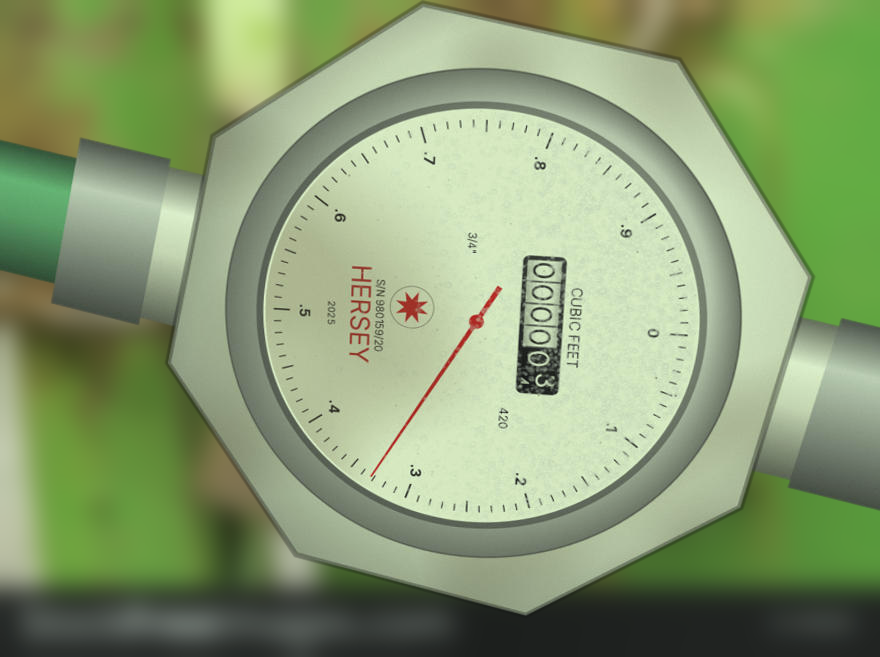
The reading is 3.33
